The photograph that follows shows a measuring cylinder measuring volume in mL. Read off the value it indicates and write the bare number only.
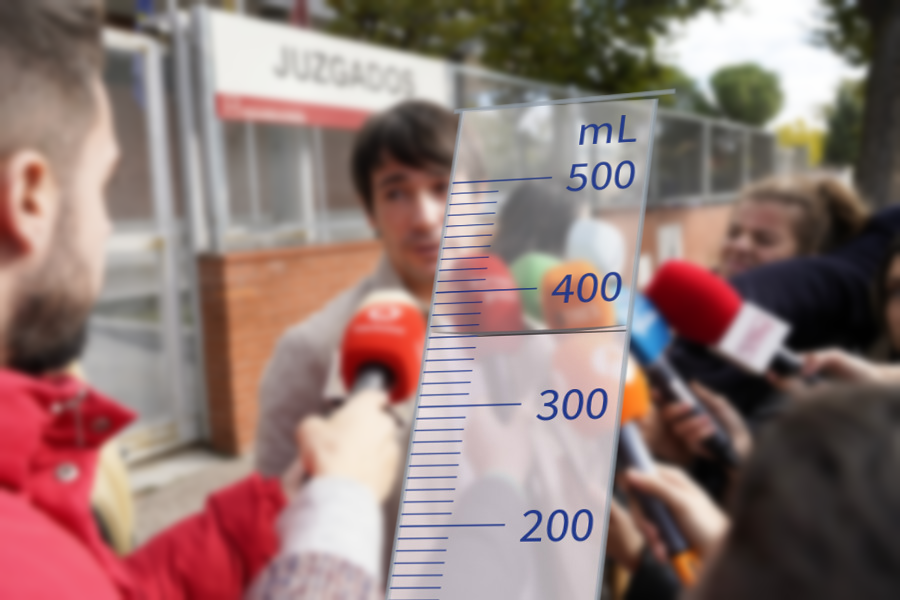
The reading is 360
